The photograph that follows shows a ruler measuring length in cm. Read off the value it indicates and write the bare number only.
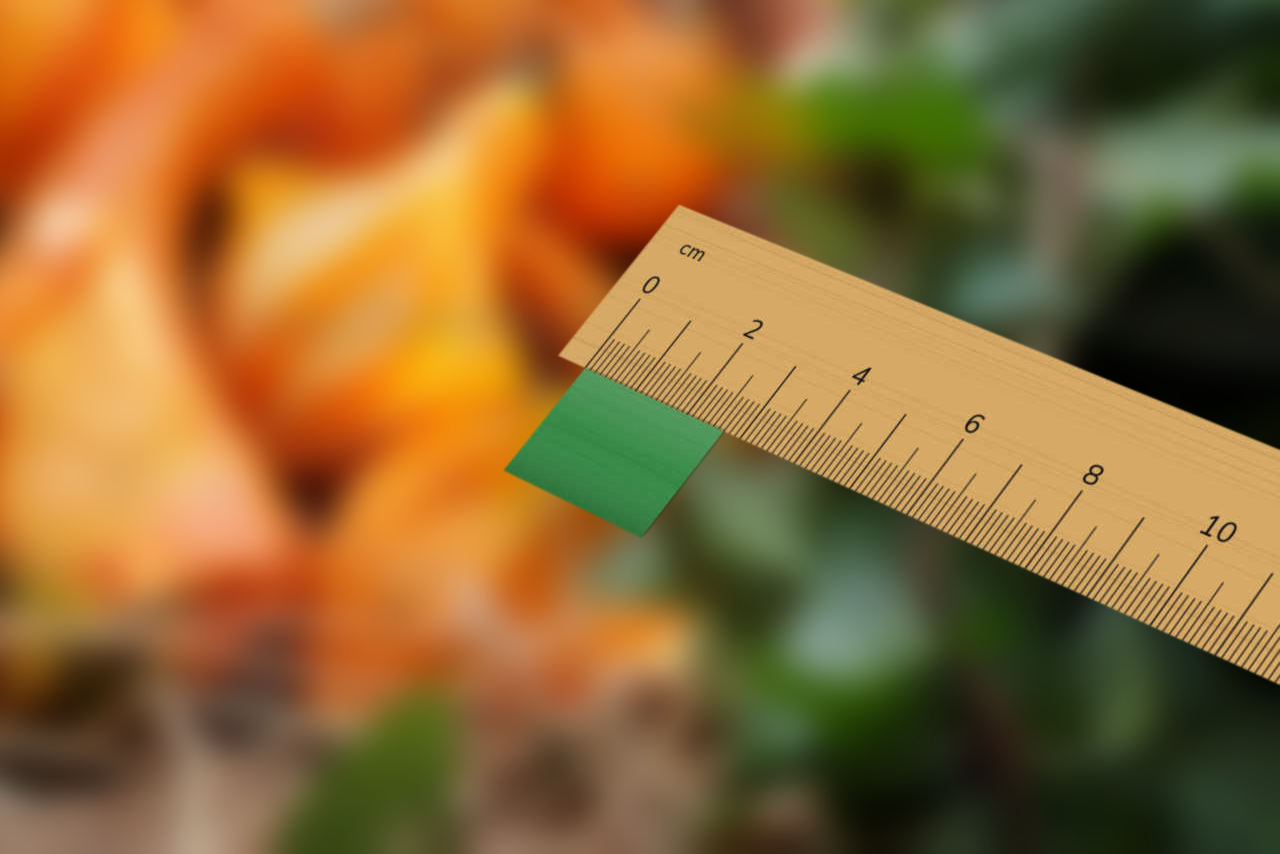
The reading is 2.7
